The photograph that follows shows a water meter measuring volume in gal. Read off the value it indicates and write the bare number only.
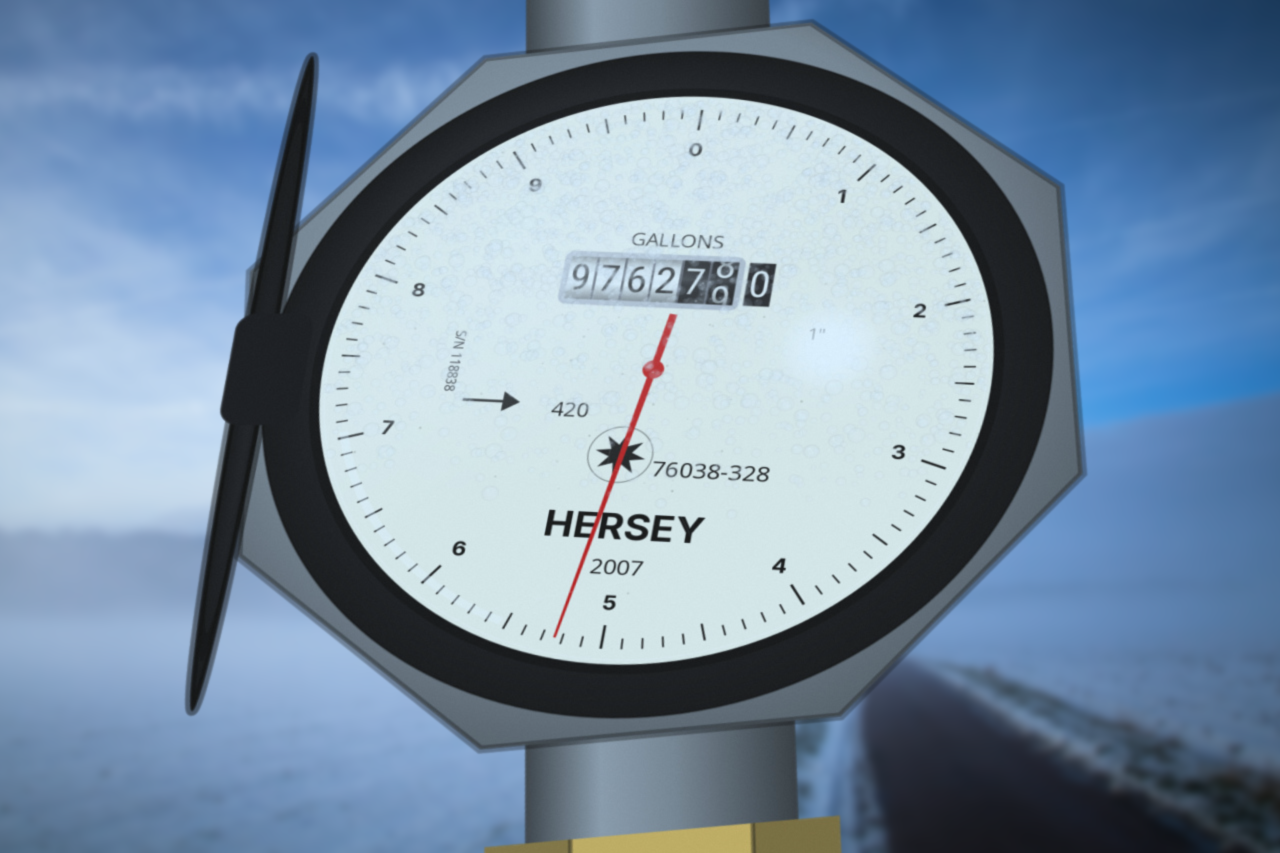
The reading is 9762785.2
